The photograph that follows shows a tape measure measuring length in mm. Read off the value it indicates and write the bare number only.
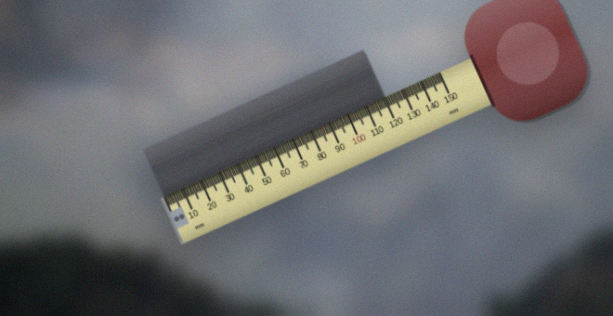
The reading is 120
